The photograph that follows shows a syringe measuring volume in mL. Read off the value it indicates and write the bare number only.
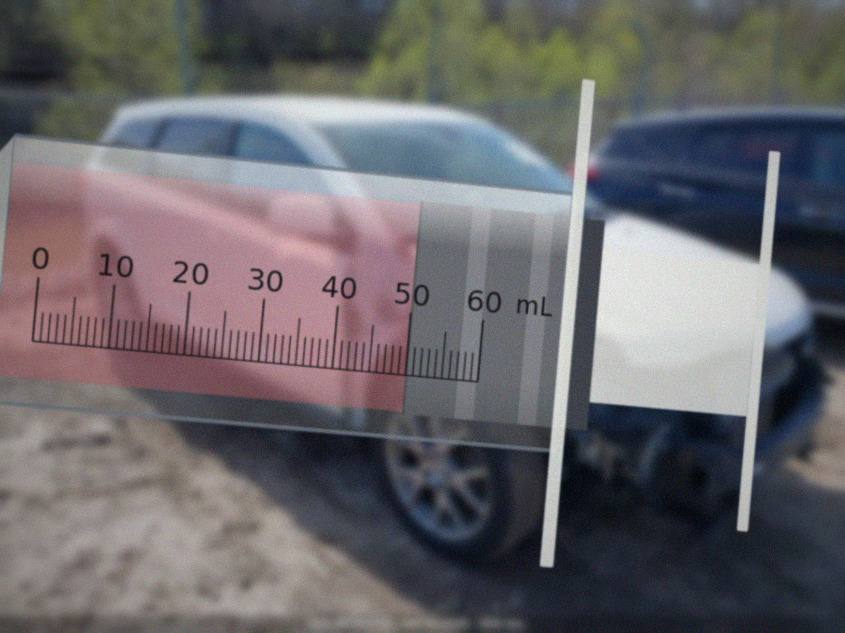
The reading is 50
